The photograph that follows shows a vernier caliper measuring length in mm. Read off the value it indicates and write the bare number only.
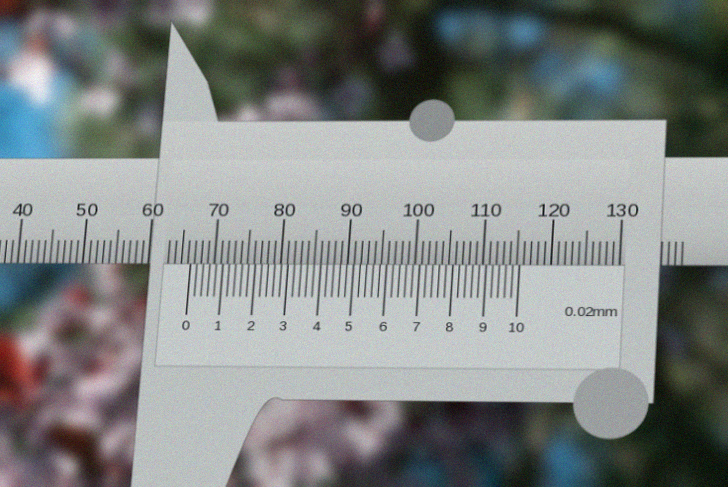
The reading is 66.4
